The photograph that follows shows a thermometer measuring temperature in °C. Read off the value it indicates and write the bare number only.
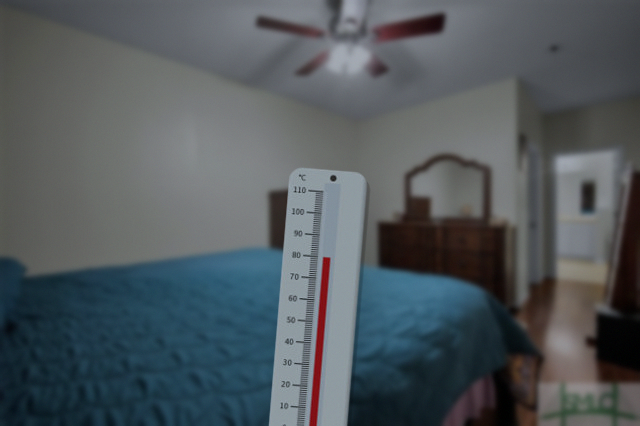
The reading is 80
